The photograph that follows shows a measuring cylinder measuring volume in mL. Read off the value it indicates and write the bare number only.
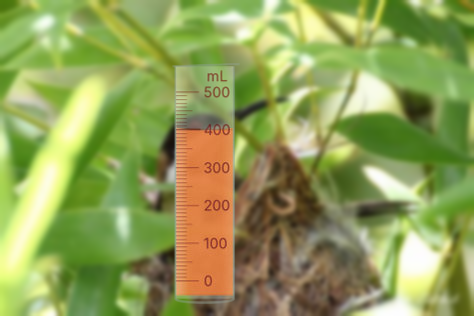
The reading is 400
